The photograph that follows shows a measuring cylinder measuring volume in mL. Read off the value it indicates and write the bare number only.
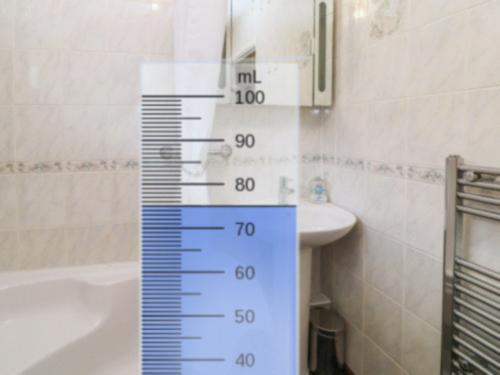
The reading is 75
